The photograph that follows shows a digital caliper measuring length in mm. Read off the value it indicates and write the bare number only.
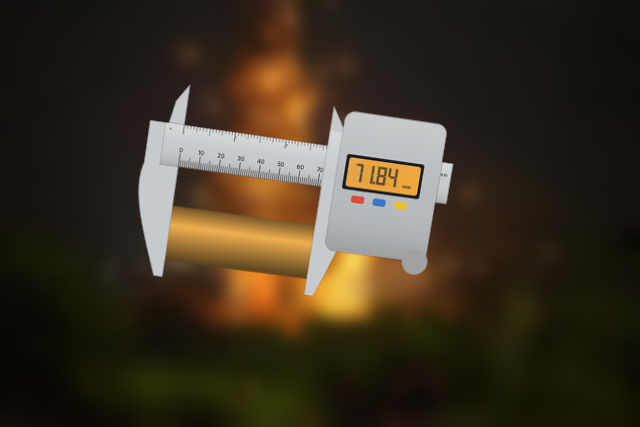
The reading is 71.84
